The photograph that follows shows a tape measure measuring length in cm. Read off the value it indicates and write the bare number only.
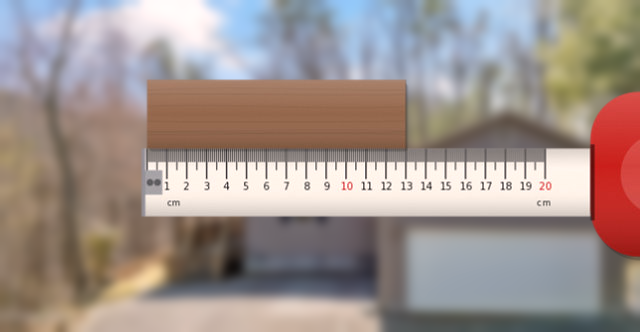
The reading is 13
